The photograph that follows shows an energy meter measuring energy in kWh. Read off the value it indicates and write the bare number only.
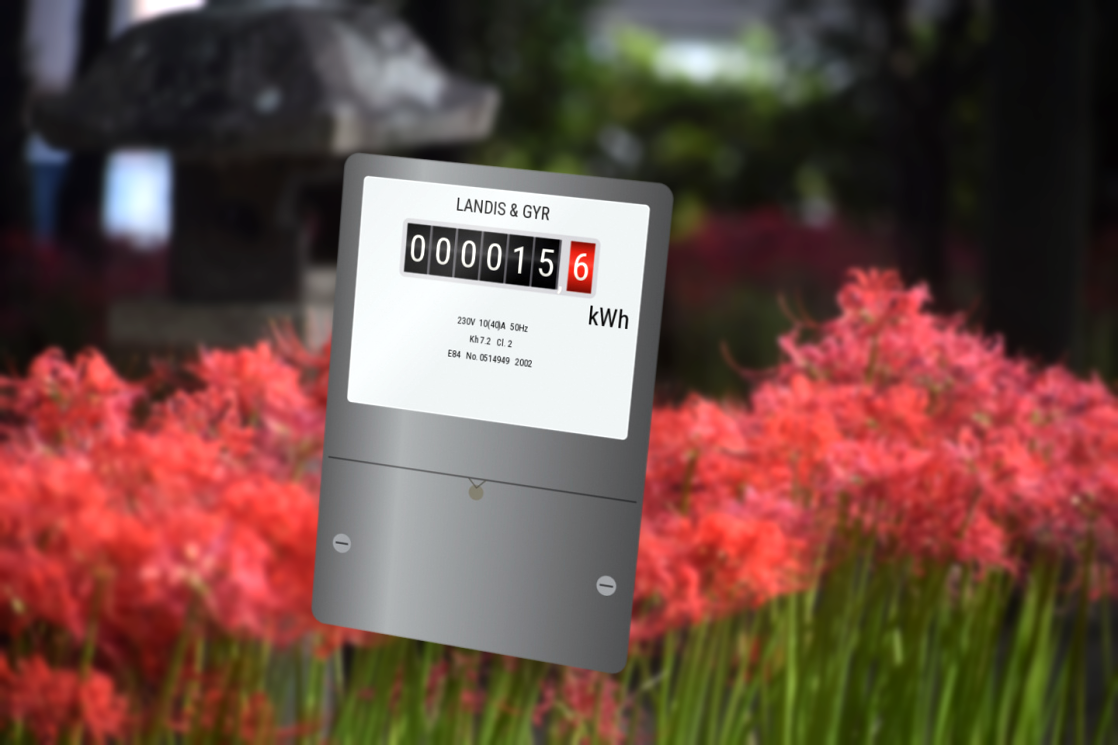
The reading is 15.6
